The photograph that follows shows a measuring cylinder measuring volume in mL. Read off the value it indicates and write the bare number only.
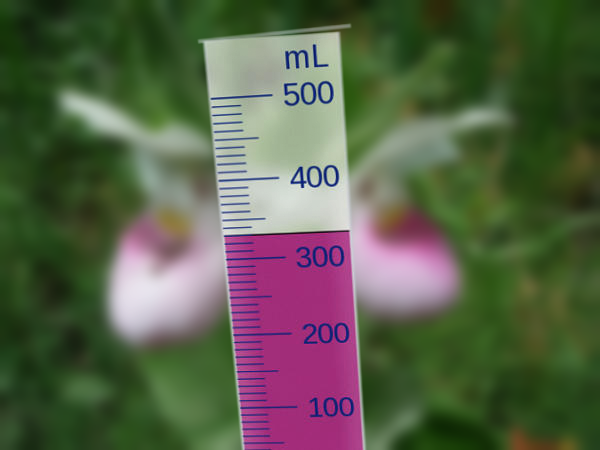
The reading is 330
